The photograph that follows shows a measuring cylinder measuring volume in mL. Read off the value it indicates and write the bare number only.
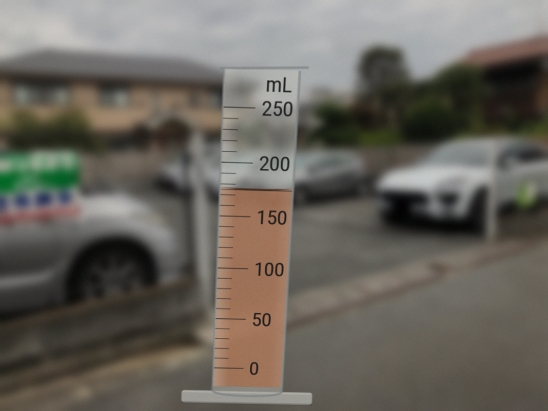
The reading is 175
